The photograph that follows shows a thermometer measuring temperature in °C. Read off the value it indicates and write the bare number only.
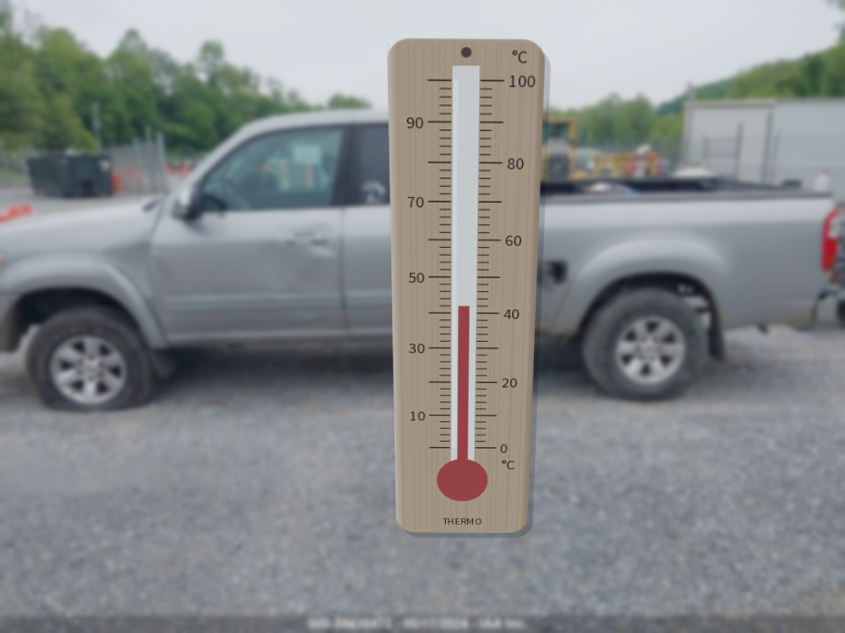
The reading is 42
